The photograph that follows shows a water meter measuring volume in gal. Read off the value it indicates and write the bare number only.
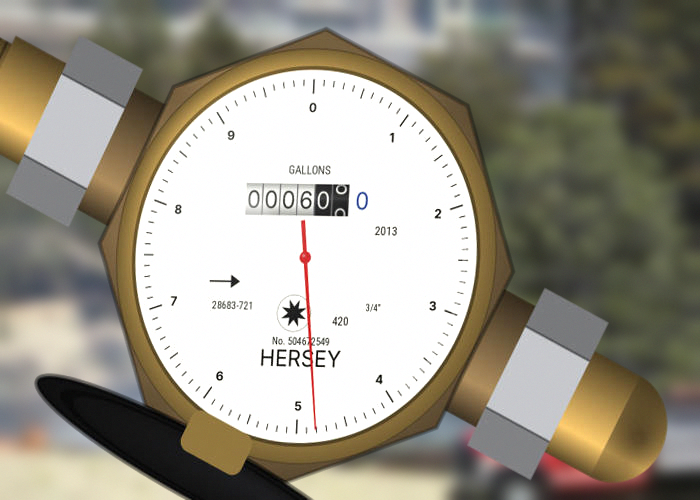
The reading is 6084.8
